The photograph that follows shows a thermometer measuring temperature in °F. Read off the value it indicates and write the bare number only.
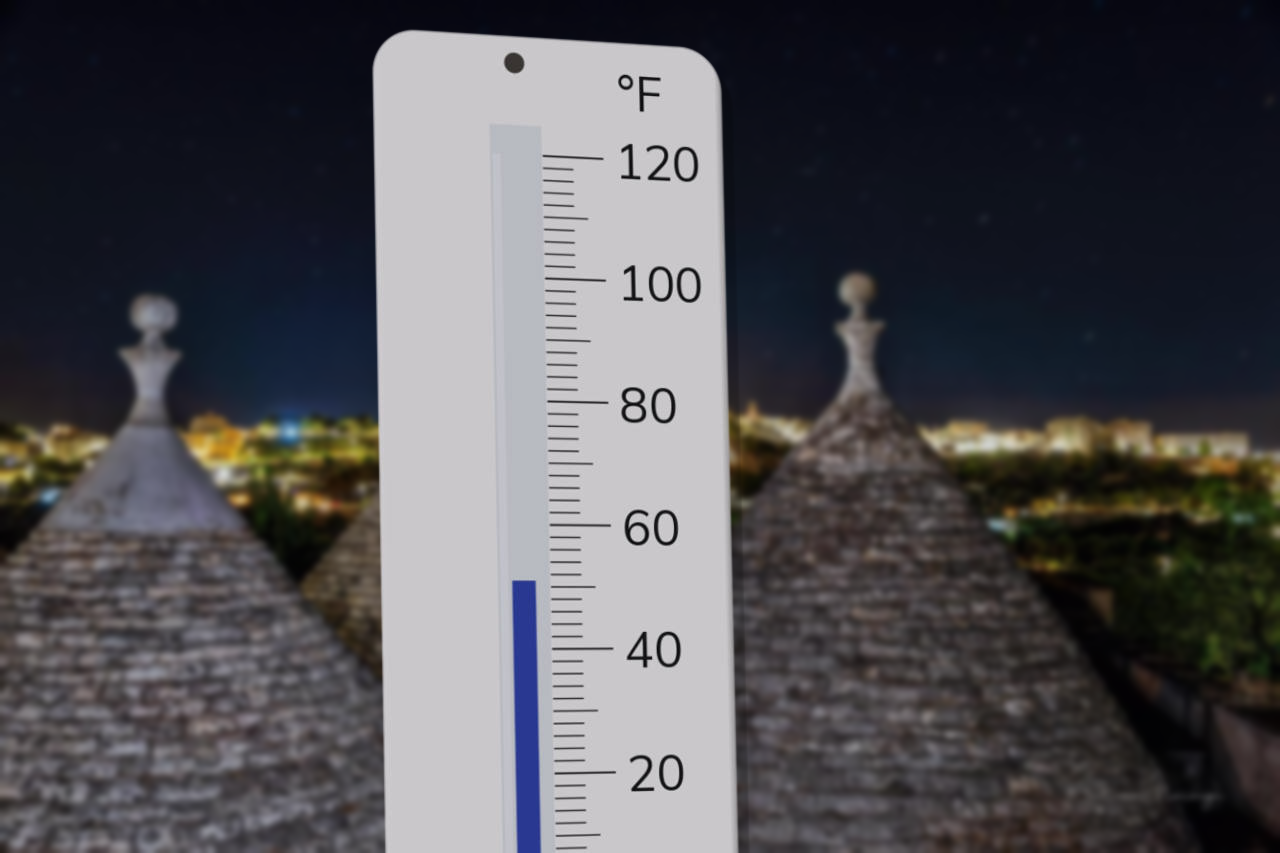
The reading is 51
